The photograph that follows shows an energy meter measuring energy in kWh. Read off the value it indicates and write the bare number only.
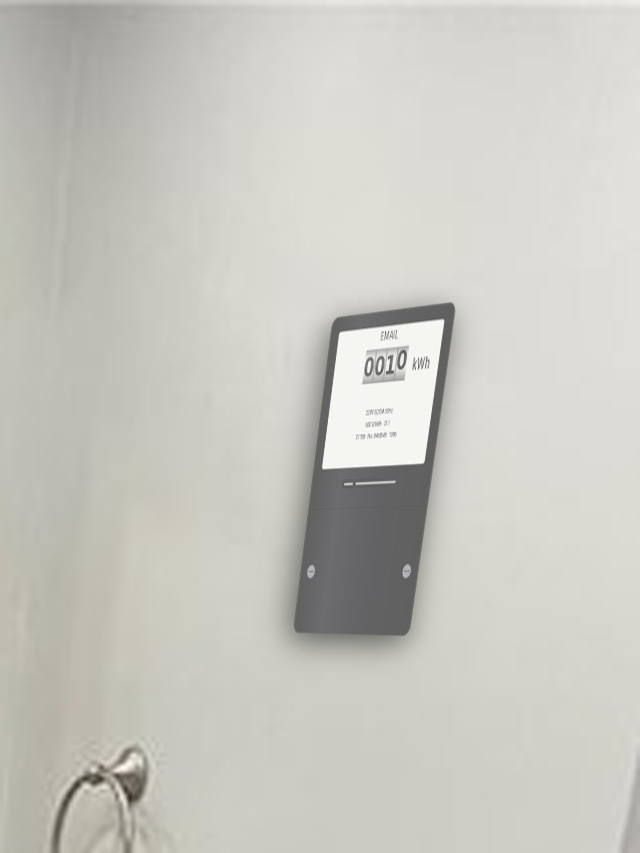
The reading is 10
